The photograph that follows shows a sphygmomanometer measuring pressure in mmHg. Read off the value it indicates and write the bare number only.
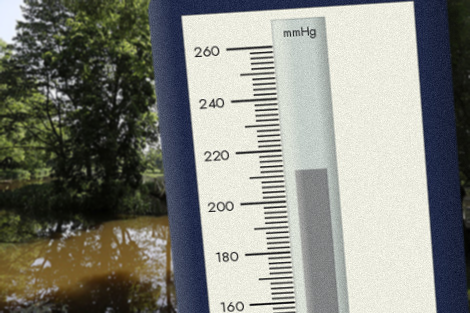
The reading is 212
